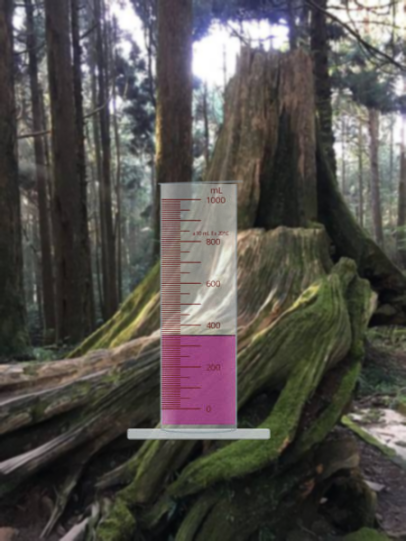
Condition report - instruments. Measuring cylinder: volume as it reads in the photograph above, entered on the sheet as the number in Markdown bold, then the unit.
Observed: **350** mL
